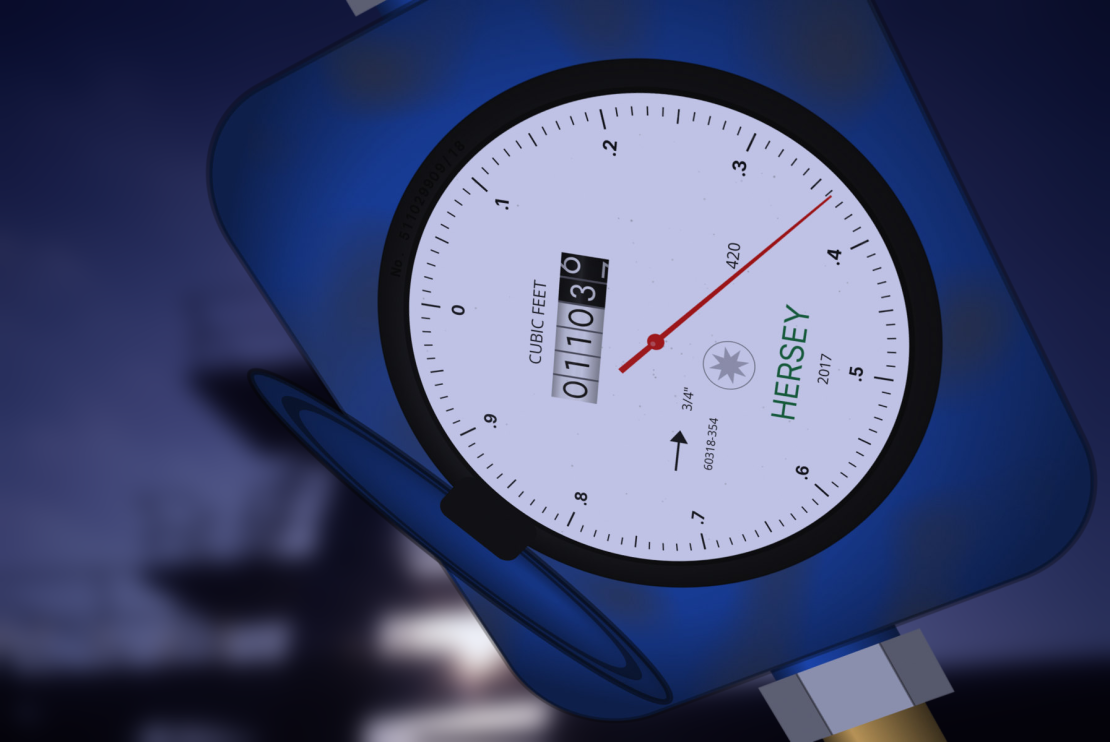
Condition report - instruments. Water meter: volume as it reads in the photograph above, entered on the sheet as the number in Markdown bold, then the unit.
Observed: **11036.36** ft³
